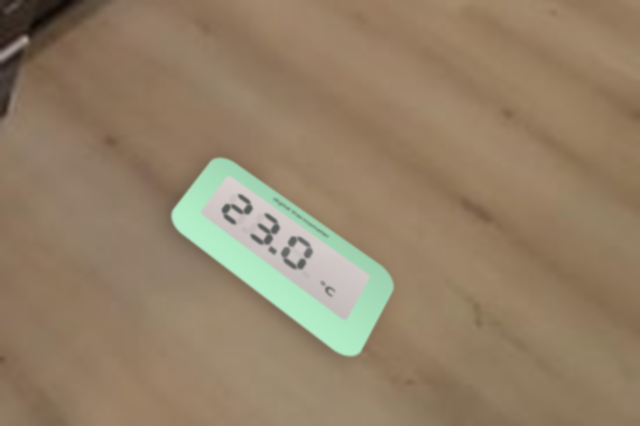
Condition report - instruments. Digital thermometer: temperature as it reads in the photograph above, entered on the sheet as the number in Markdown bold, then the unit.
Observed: **23.0** °C
